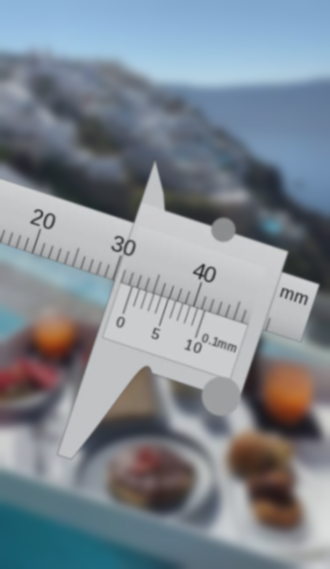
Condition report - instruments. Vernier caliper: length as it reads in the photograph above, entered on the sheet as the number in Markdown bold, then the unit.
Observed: **32.4** mm
